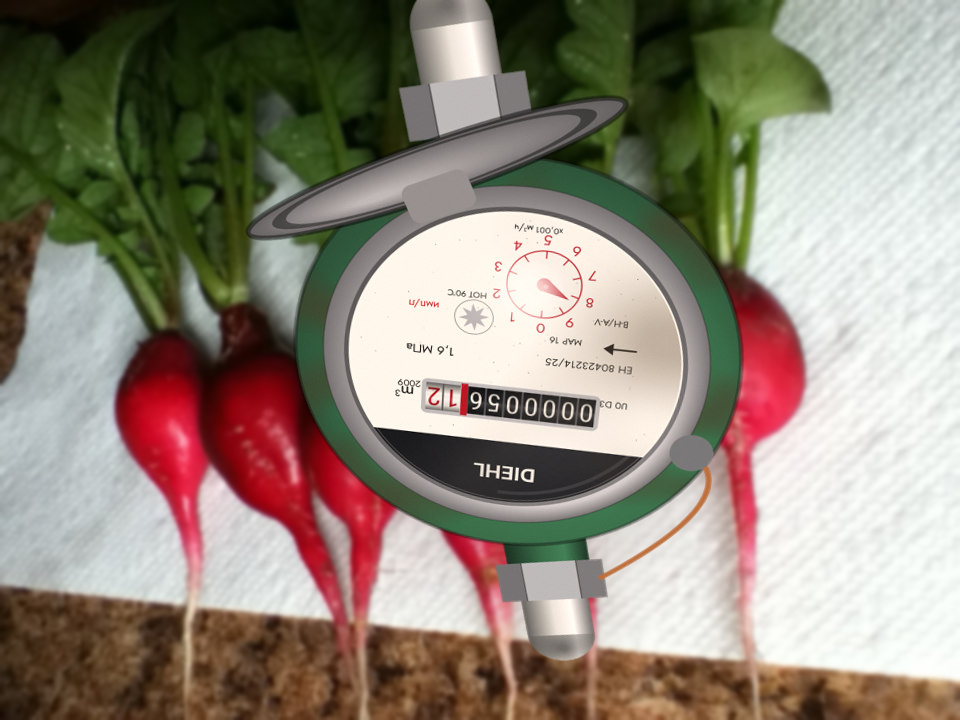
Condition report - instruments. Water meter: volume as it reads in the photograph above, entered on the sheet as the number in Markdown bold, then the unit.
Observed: **56.128** m³
